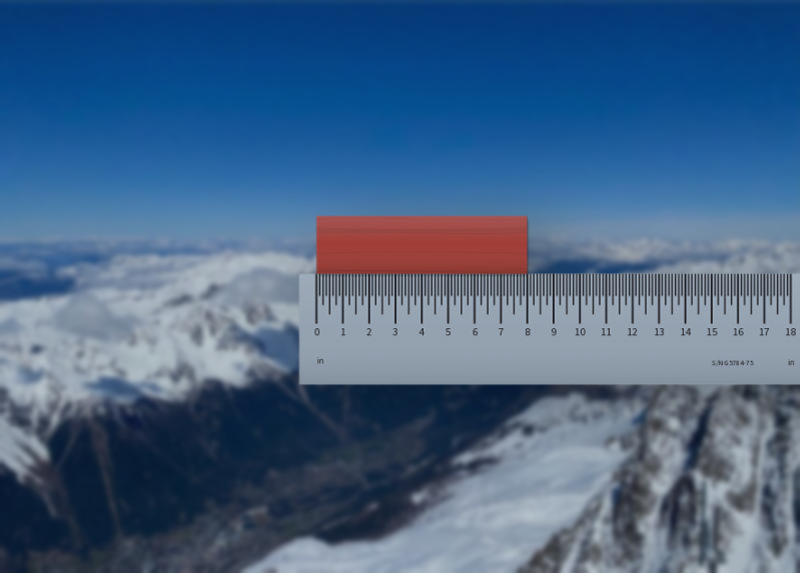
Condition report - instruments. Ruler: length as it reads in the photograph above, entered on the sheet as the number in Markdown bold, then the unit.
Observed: **8** in
